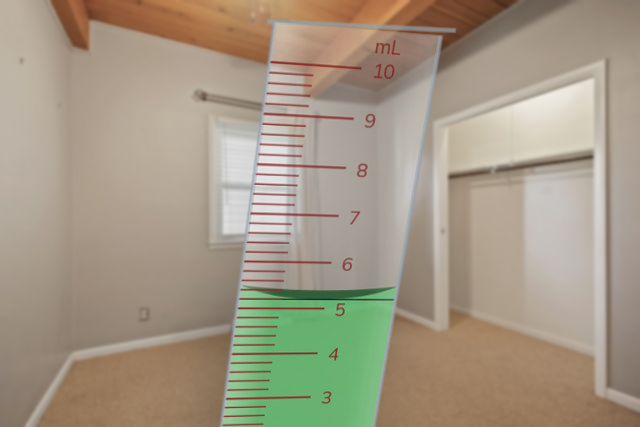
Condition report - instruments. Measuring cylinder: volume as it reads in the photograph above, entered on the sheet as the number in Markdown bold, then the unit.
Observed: **5.2** mL
